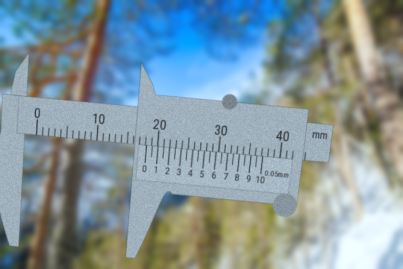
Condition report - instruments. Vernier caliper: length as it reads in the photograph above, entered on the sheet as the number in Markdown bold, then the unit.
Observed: **18.2** mm
